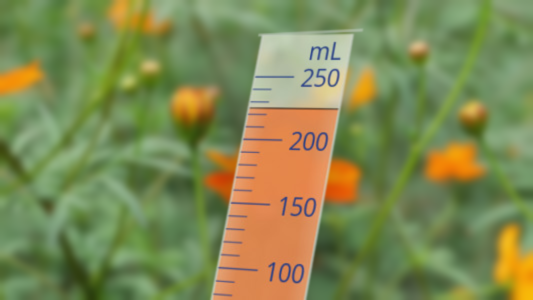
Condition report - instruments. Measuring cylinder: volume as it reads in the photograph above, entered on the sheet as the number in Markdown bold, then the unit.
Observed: **225** mL
